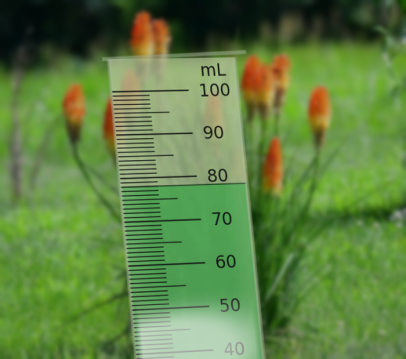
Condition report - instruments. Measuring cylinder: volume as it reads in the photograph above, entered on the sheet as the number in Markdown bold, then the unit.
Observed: **78** mL
